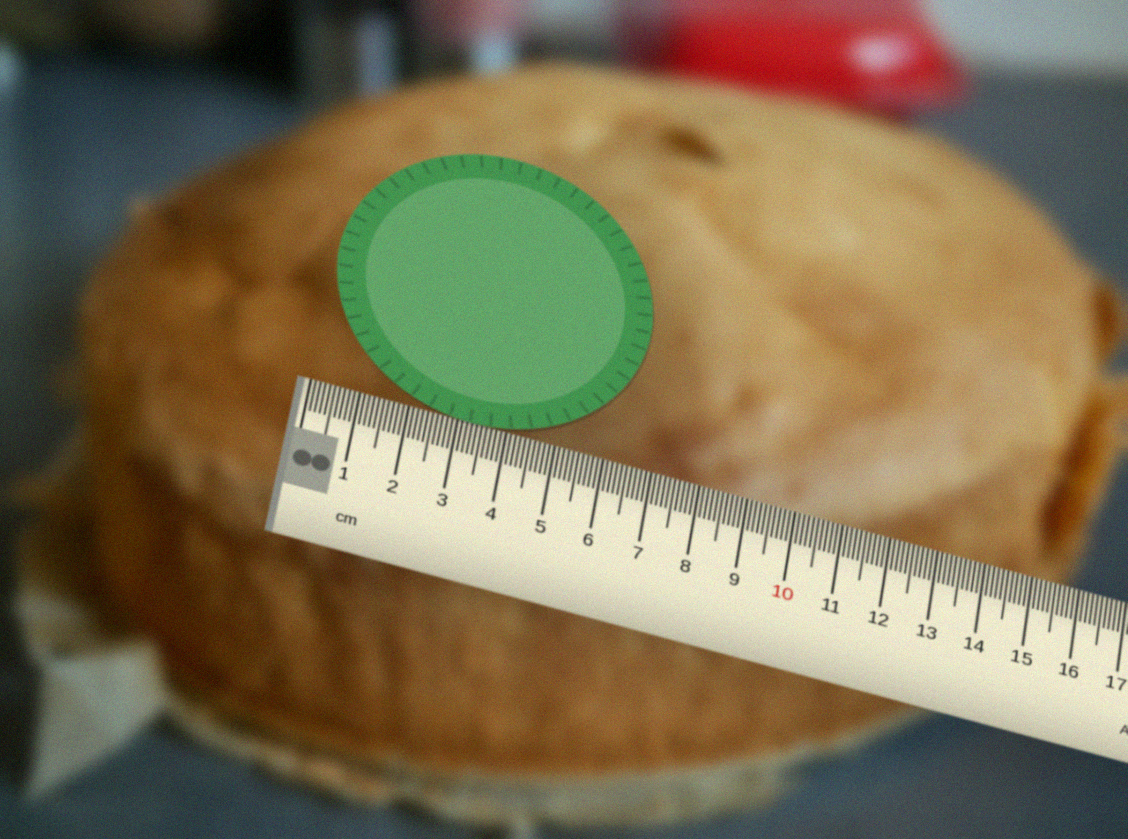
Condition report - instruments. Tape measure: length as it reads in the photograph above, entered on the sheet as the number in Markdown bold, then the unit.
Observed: **6.5** cm
